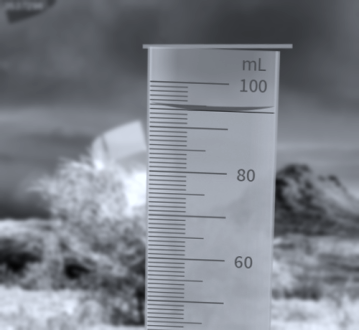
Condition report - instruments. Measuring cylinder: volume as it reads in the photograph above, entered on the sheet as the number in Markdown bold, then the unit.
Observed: **94** mL
